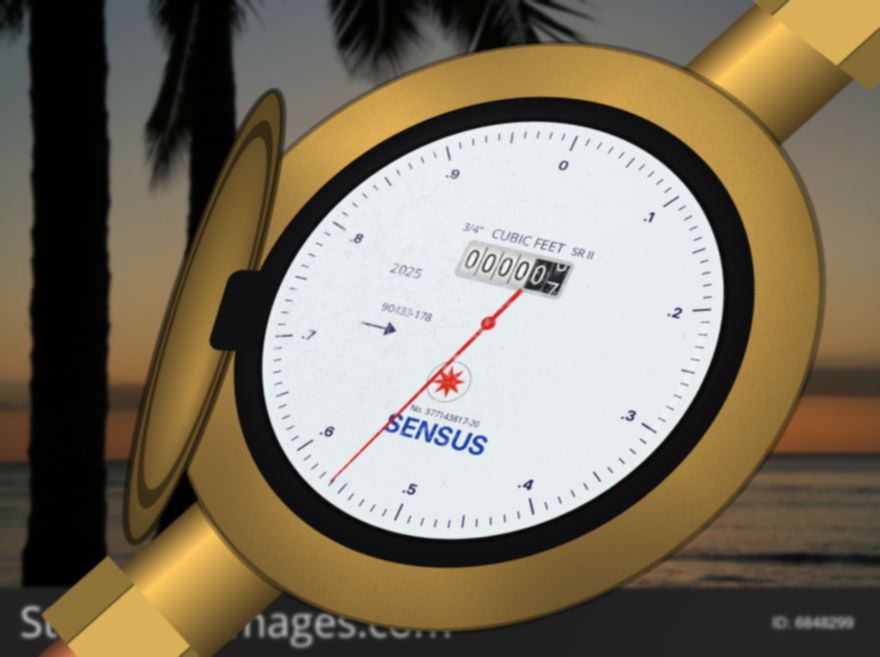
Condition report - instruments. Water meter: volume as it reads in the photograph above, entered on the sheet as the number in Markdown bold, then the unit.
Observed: **6.56** ft³
